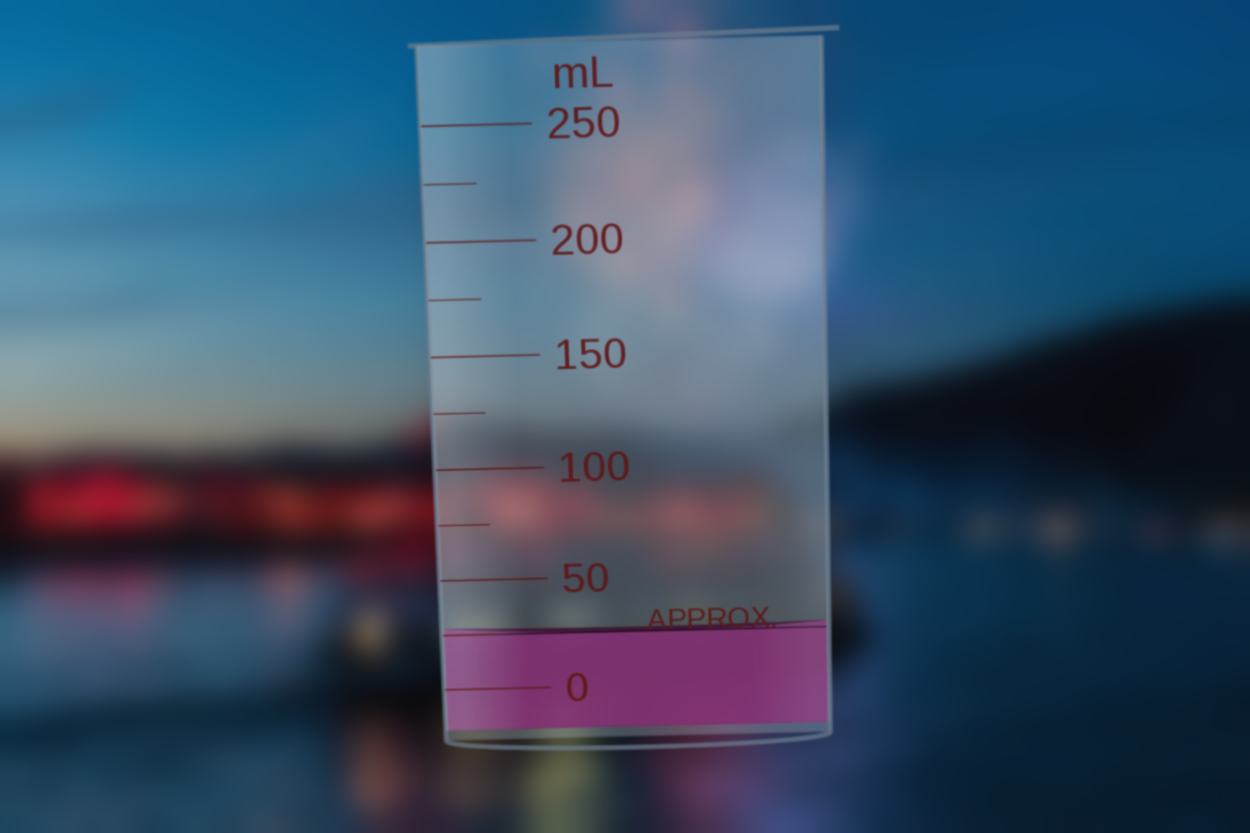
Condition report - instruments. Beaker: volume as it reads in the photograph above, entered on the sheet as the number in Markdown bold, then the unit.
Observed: **25** mL
